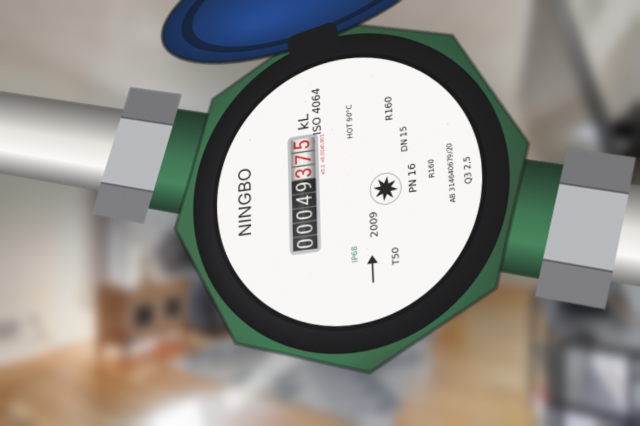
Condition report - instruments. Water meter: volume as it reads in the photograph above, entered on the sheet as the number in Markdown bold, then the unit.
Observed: **49.375** kL
